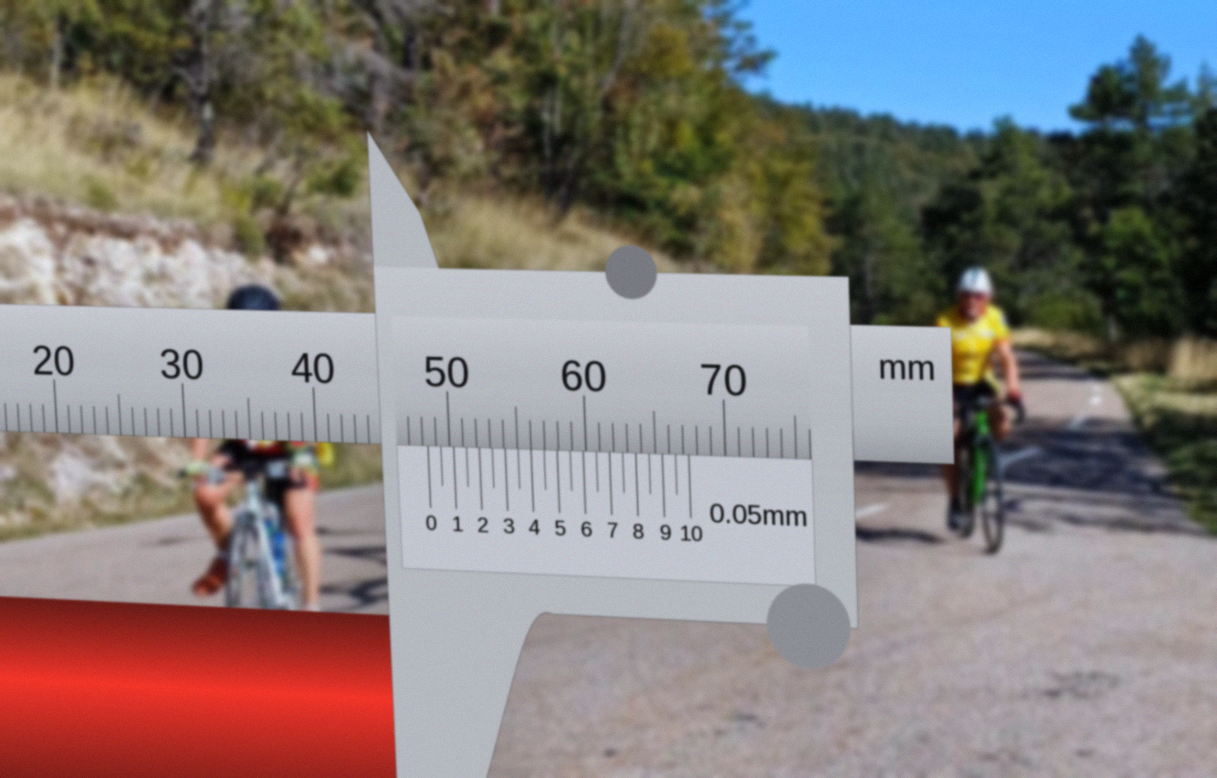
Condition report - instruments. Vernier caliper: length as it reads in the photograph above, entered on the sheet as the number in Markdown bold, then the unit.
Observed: **48.4** mm
